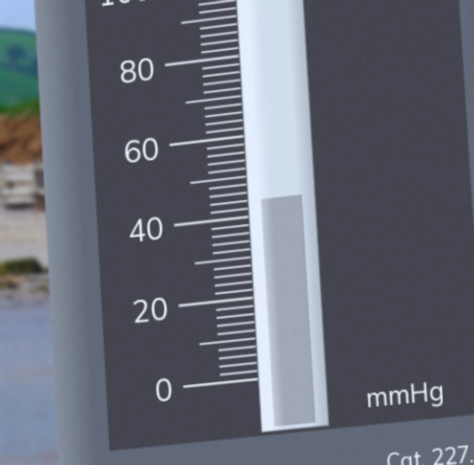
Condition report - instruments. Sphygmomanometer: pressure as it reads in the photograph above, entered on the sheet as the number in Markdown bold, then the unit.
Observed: **44** mmHg
